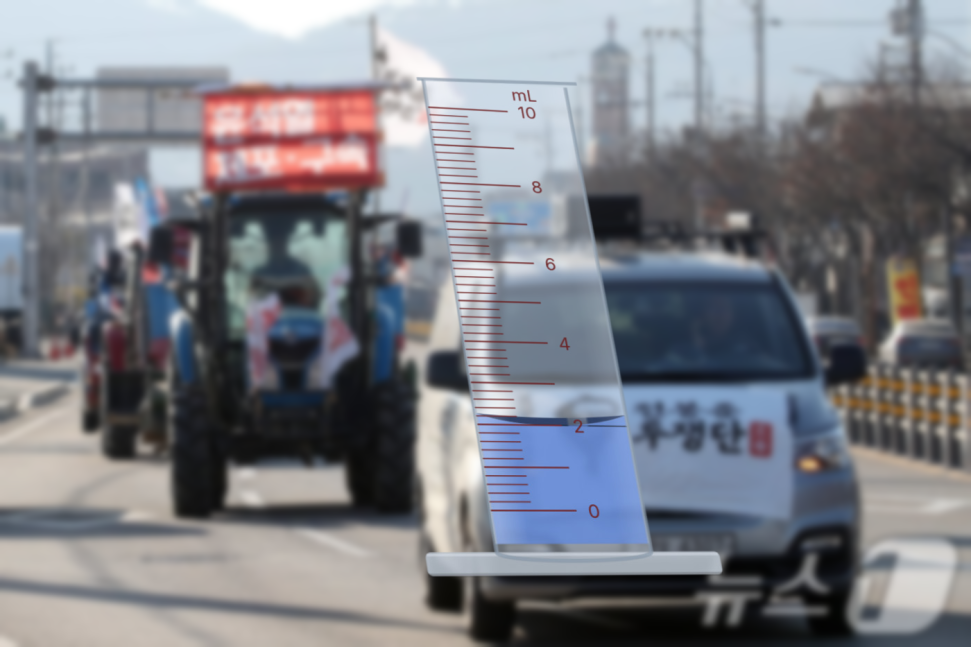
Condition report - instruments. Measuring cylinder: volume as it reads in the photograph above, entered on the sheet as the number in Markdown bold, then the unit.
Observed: **2** mL
